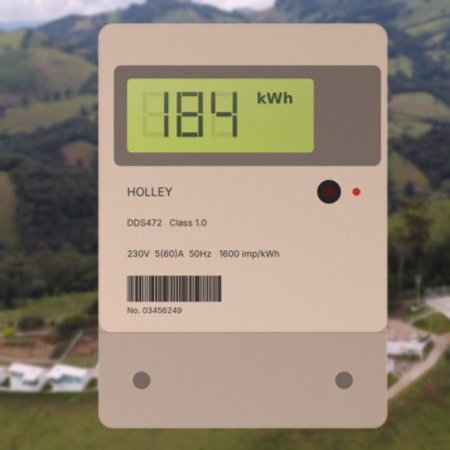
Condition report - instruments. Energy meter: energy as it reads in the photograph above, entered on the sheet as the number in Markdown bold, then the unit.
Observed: **184** kWh
